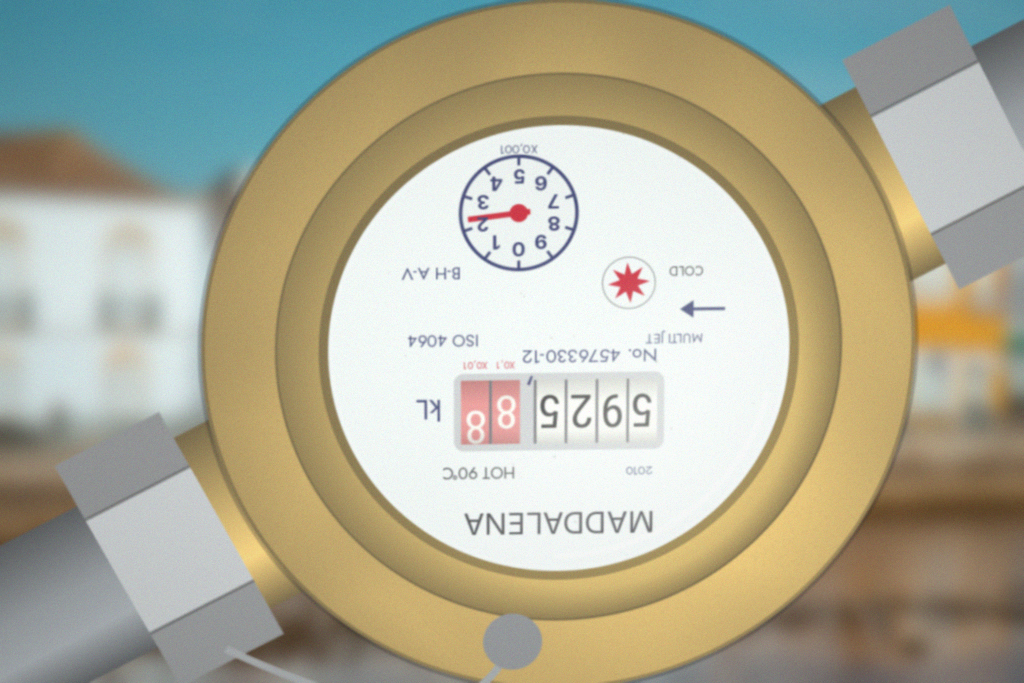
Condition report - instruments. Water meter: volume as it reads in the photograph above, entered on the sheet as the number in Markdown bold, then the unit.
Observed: **5925.882** kL
